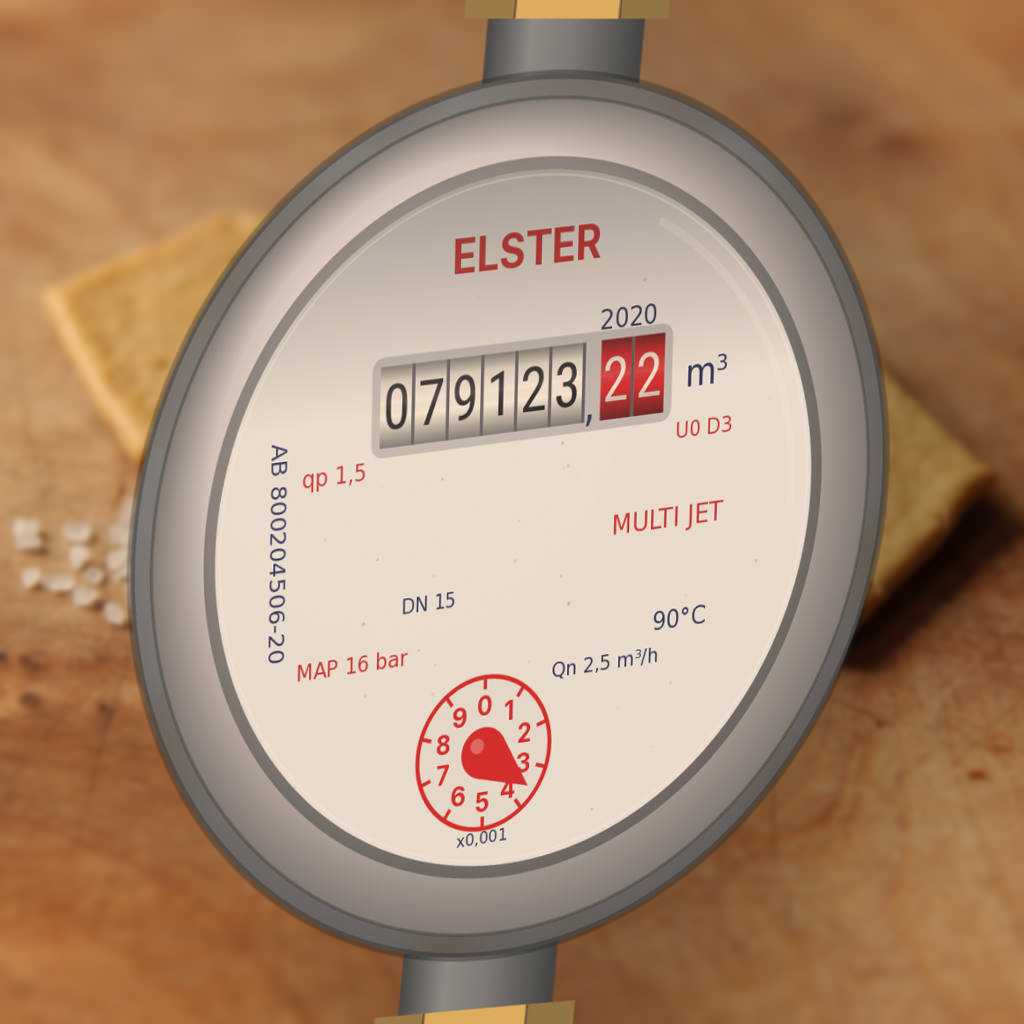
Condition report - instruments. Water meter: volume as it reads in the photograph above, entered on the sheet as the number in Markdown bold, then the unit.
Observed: **79123.223** m³
